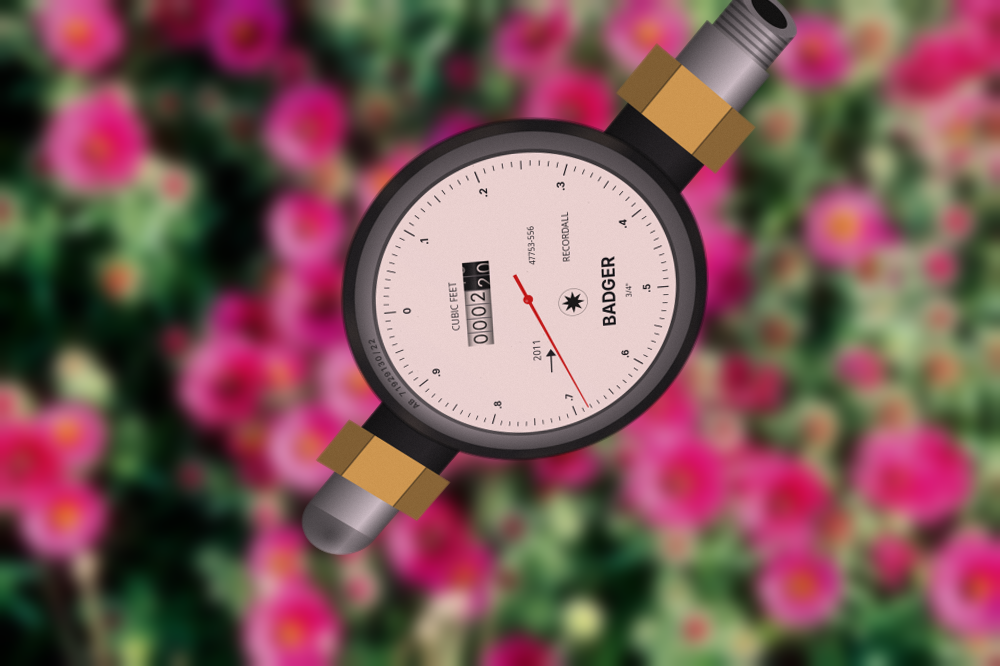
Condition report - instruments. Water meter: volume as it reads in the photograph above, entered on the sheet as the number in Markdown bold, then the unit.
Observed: **219.68** ft³
